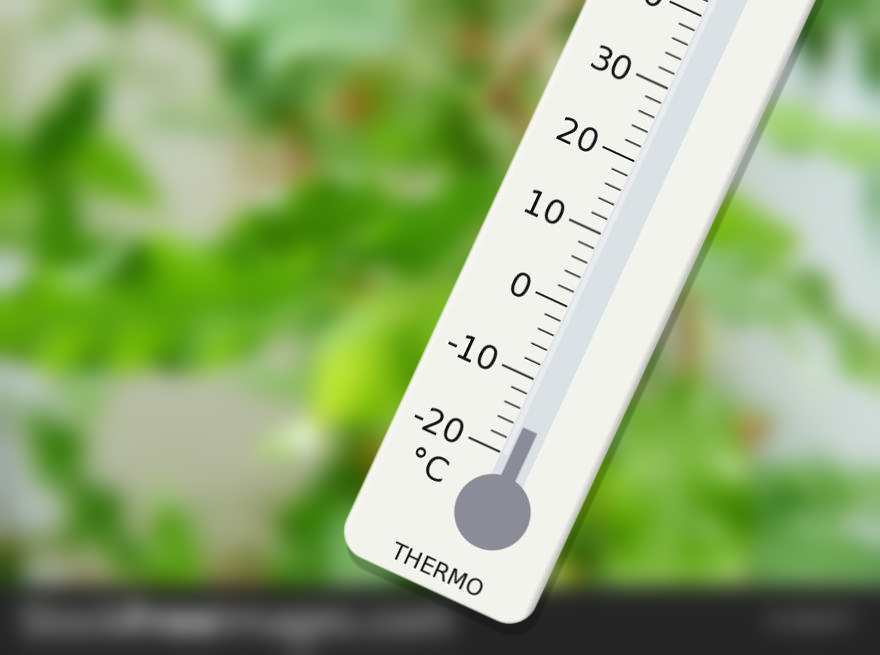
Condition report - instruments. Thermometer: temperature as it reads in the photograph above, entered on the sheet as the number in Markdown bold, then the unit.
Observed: **-16** °C
